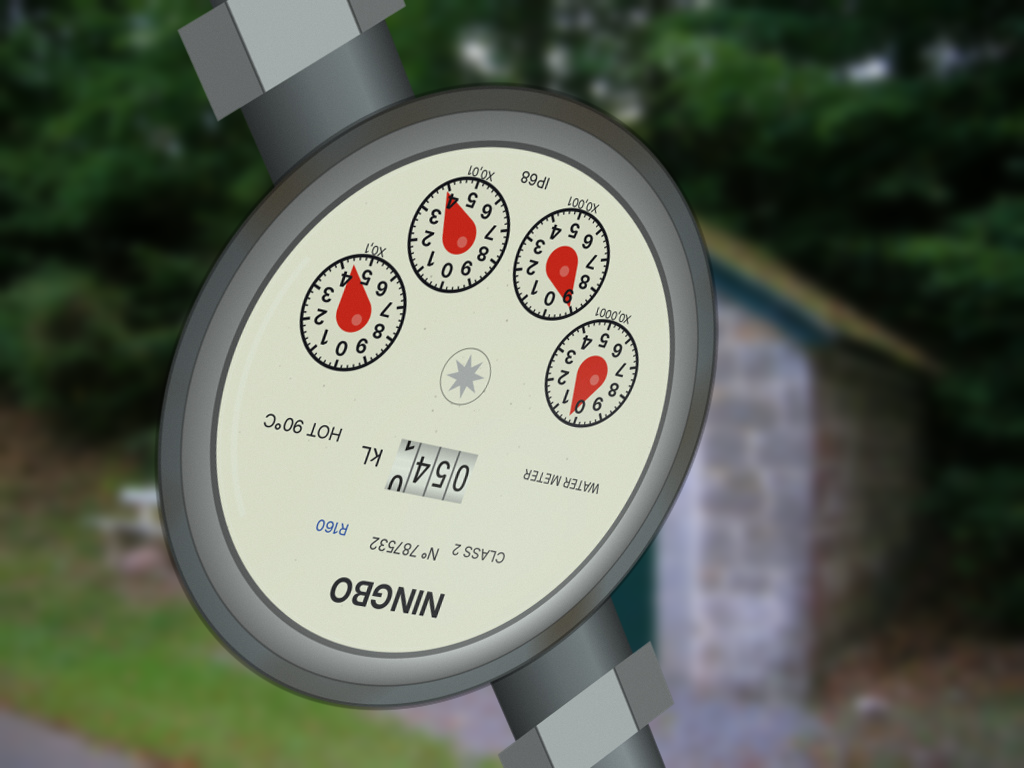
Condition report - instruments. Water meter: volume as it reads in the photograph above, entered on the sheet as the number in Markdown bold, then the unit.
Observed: **540.4390** kL
